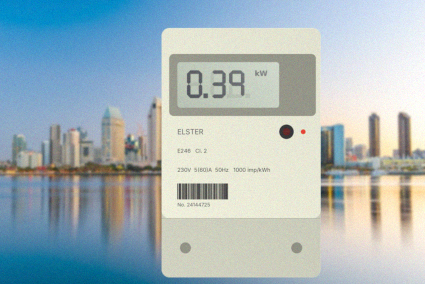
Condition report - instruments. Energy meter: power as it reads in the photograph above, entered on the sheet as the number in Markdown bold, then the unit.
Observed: **0.39** kW
